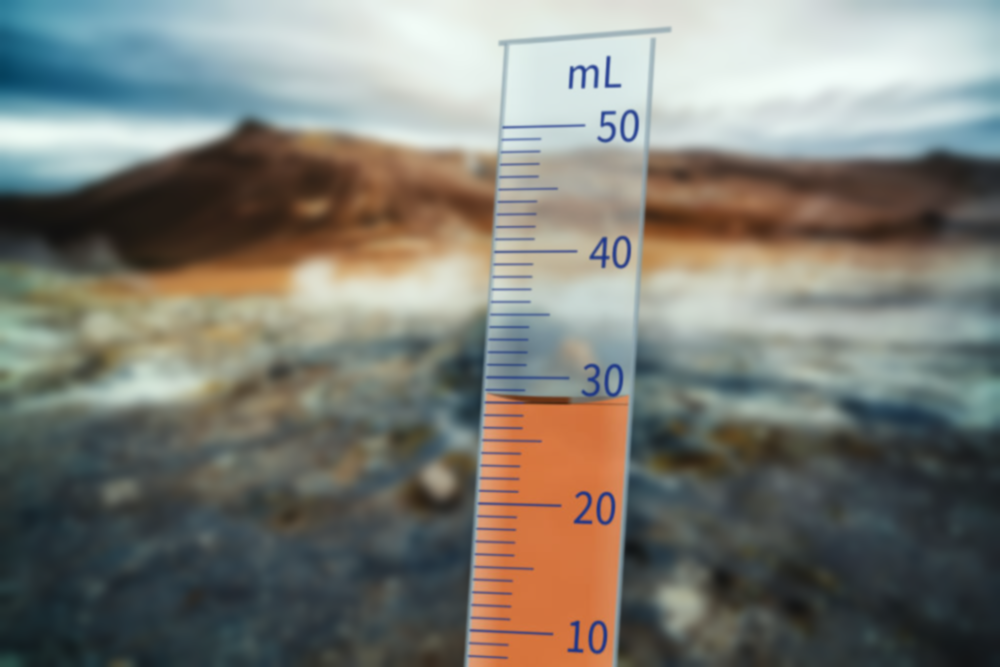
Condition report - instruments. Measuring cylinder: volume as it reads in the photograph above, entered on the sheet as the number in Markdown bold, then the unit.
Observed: **28** mL
